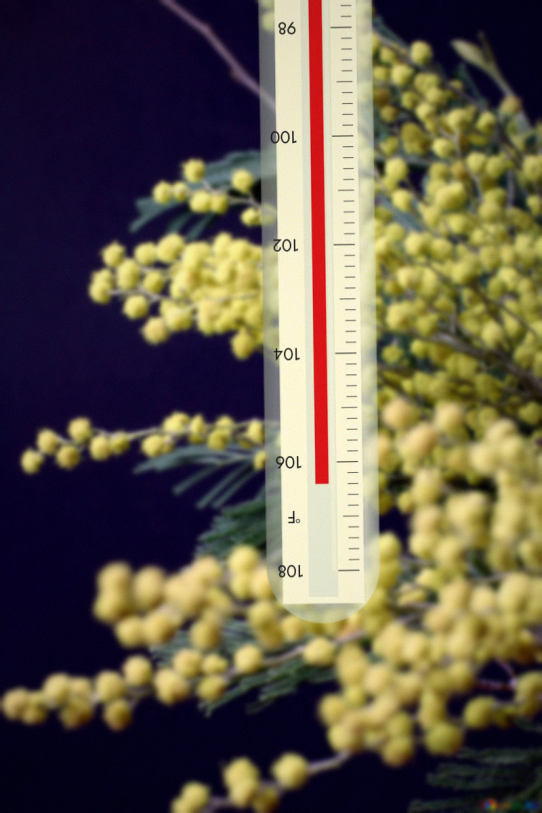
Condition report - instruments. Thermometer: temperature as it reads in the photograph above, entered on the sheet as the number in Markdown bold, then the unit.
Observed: **106.4** °F
